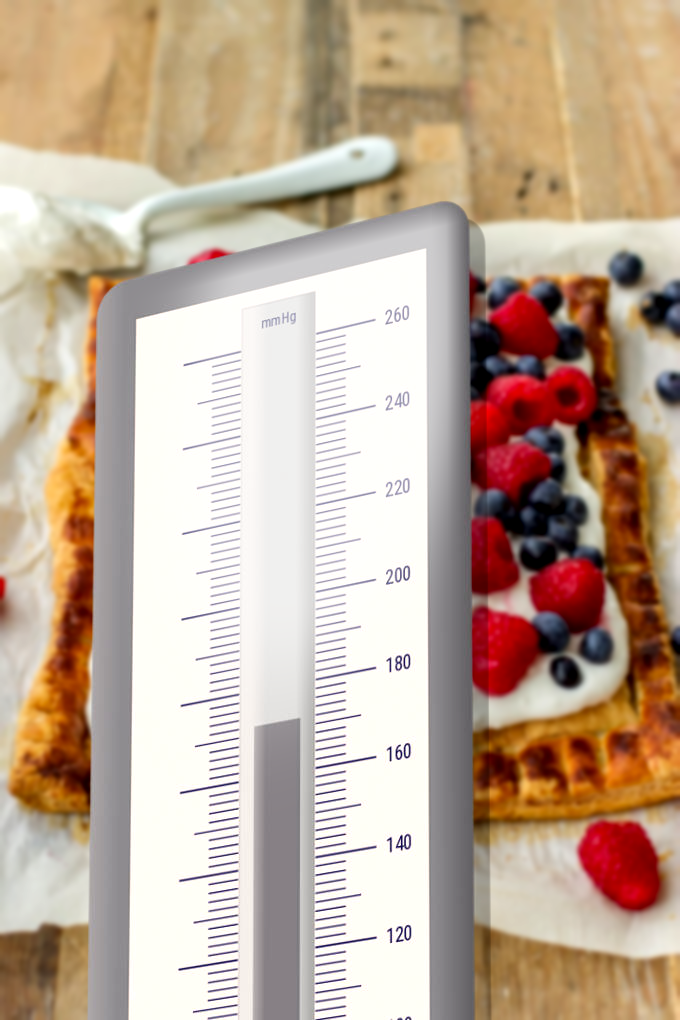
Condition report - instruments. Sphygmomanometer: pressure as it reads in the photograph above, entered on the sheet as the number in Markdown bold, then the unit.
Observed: **172** mmHg
